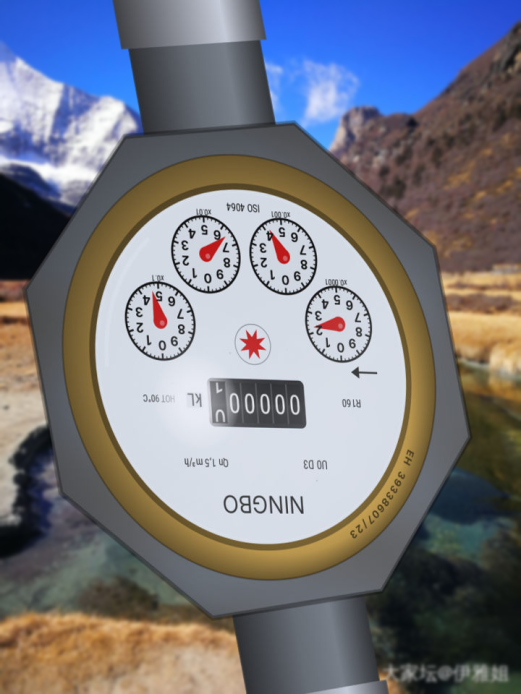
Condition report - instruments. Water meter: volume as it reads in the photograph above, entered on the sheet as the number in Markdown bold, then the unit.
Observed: **0.4642** kL
